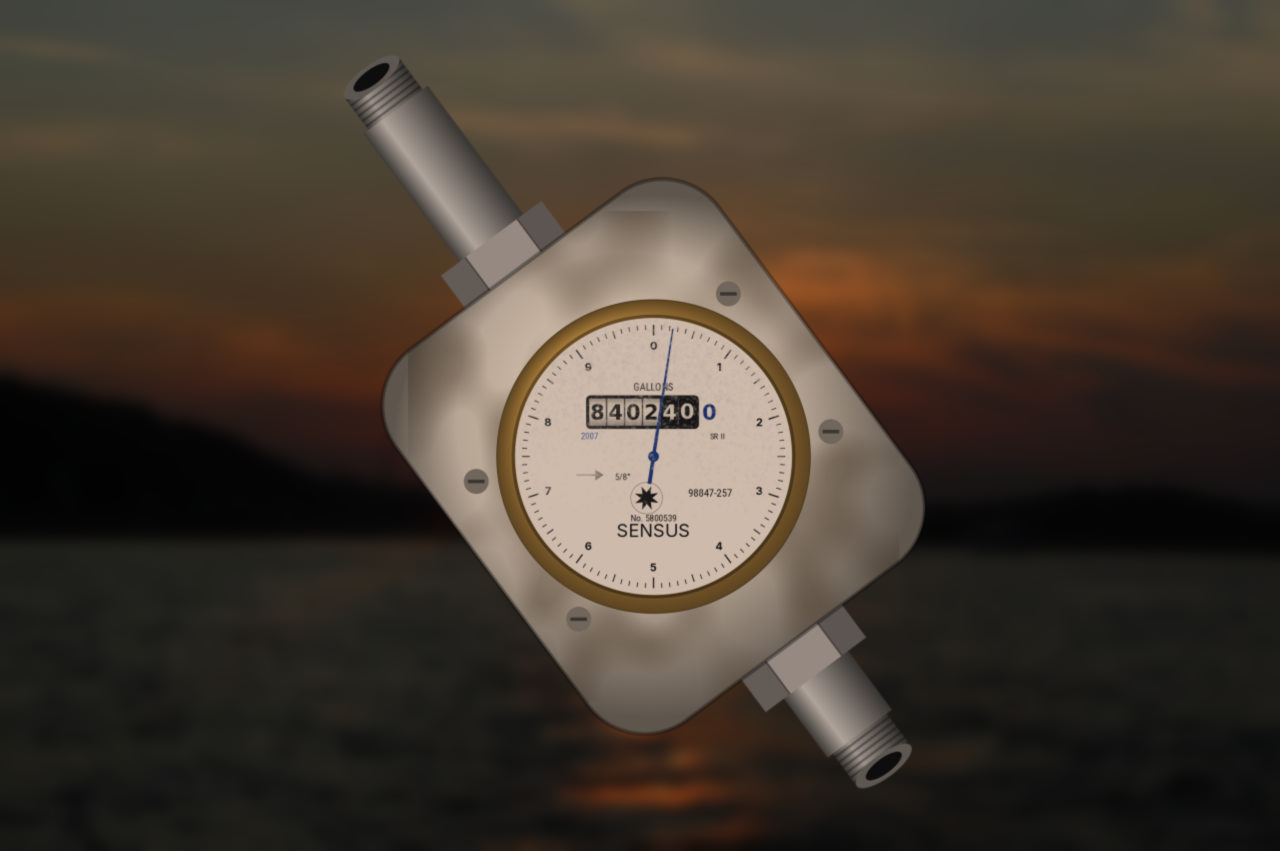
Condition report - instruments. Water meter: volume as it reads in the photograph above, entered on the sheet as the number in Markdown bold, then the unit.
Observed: **8402400.2** gal
